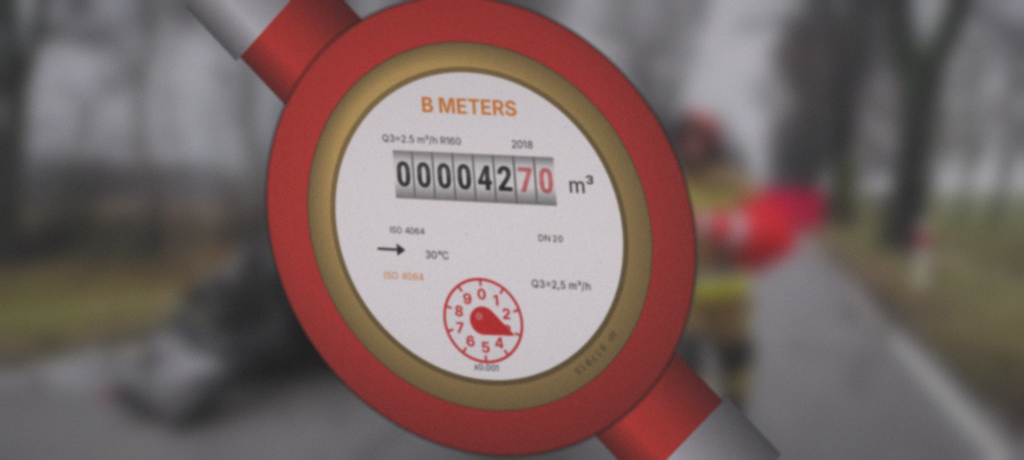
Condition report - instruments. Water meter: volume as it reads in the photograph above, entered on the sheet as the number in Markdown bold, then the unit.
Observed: **42.703** m³
